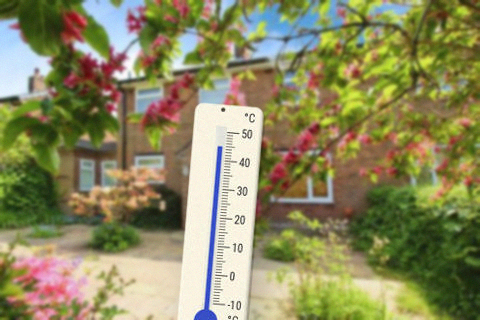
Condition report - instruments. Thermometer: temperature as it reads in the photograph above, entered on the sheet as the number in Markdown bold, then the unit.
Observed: **45** °C
